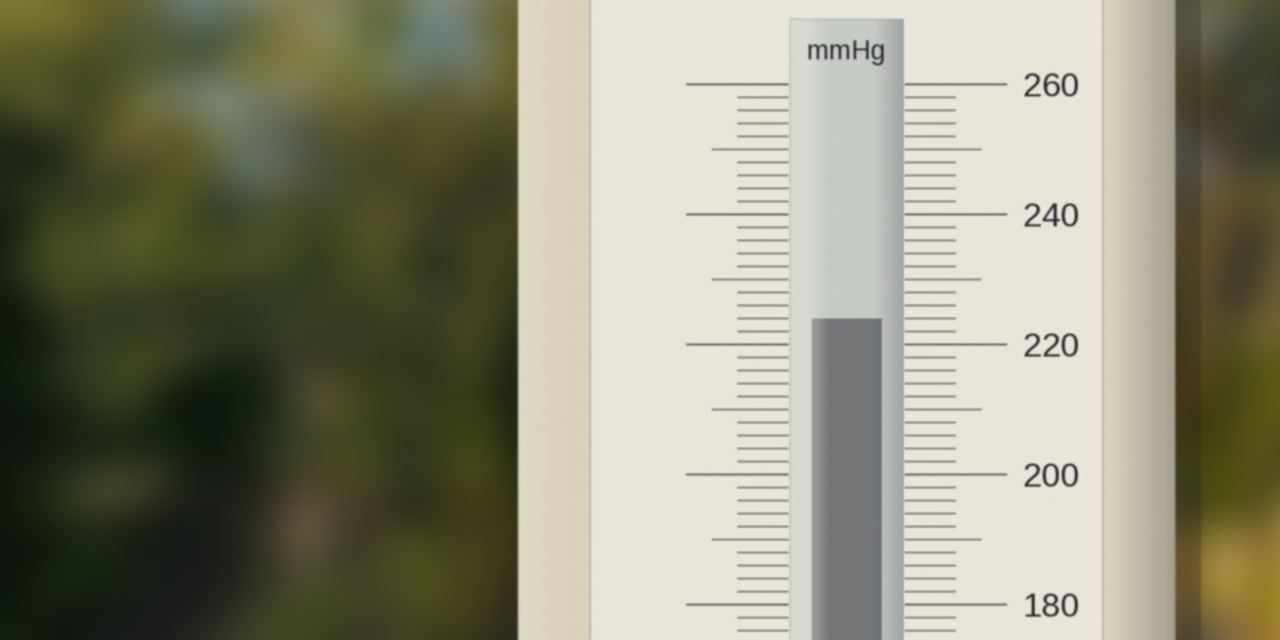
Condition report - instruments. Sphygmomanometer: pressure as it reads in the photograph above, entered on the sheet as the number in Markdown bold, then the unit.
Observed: **224** mmHg
